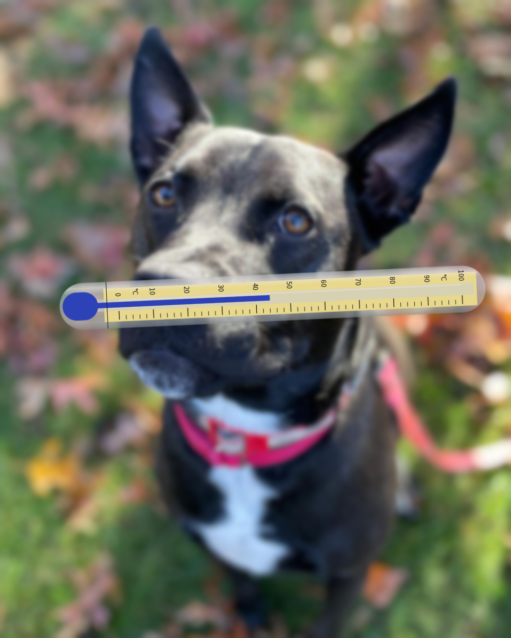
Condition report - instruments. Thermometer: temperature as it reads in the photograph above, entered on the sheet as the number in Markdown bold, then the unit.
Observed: **44** °C
